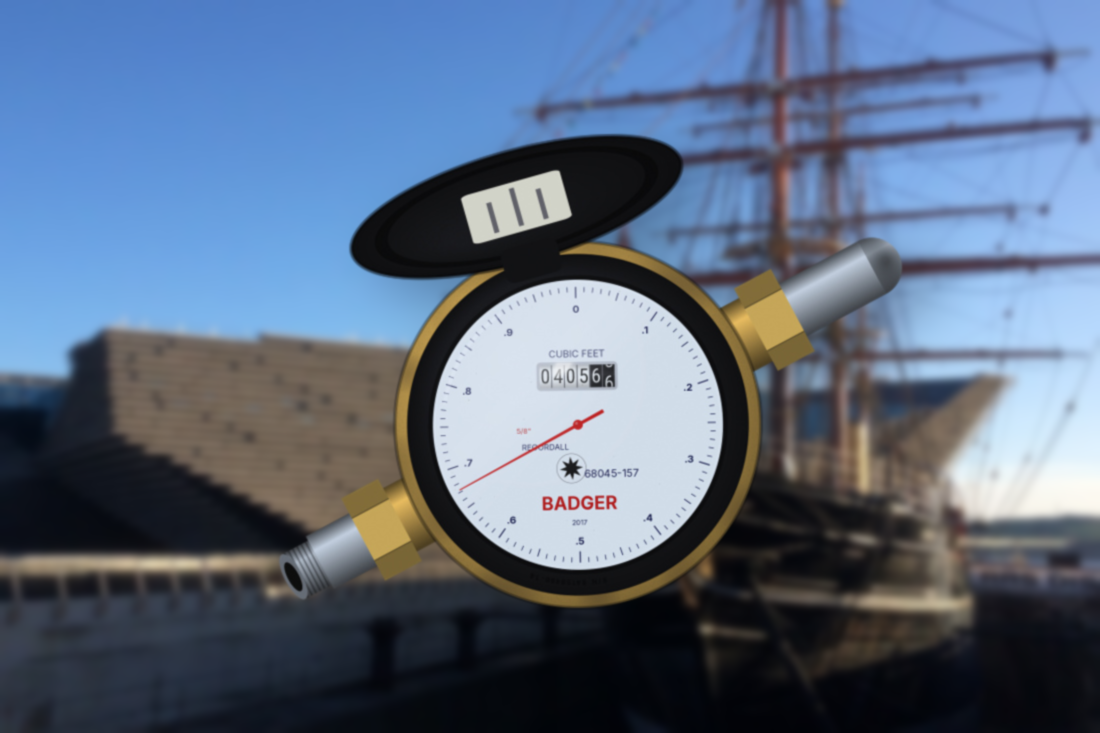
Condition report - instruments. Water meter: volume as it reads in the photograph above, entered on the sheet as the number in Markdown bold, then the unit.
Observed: **40565.67** ft³
